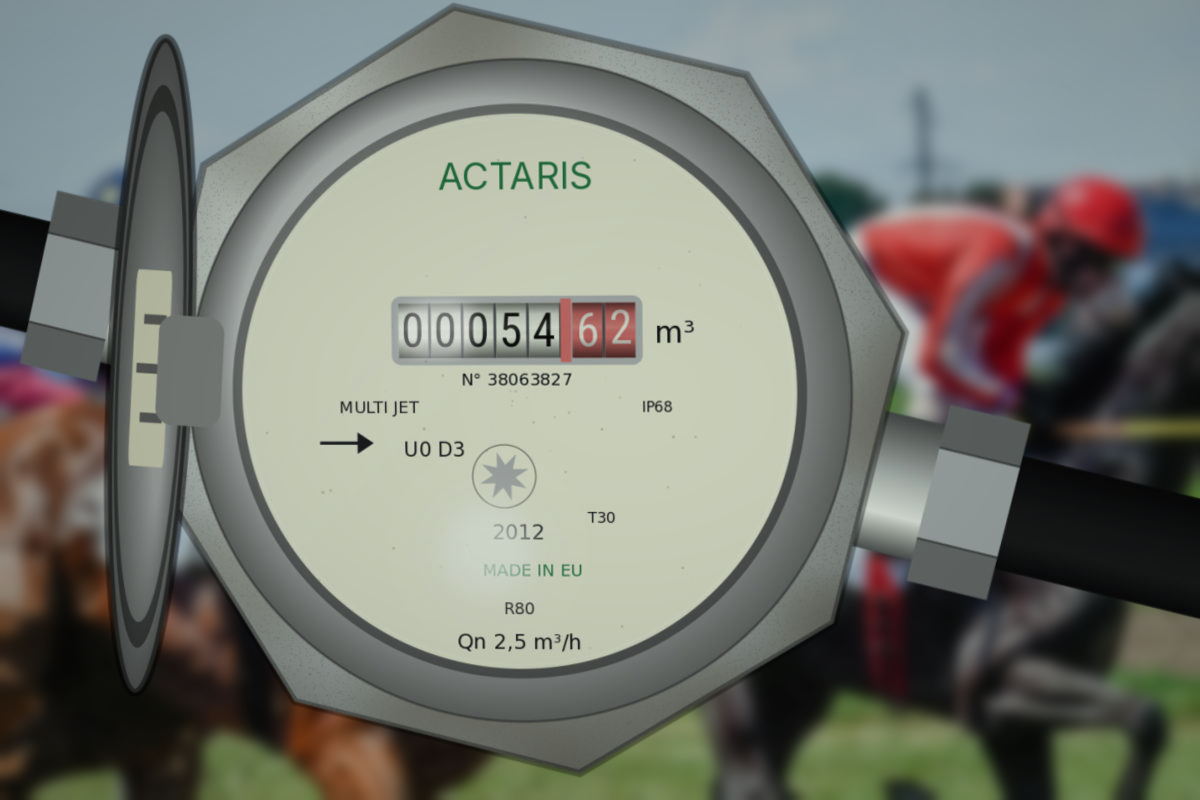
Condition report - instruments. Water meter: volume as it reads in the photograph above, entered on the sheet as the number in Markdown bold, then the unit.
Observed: **54.62** m³
